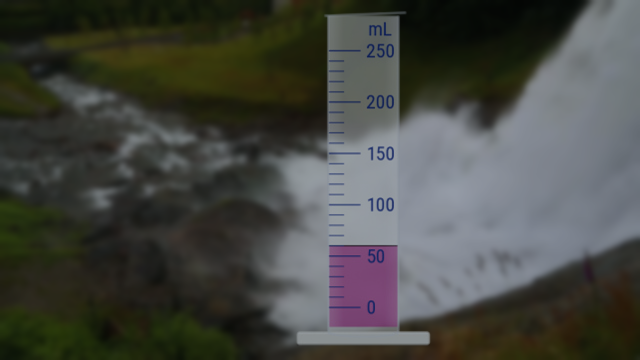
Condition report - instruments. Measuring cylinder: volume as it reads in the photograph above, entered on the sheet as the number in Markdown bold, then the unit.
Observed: **60** mL
